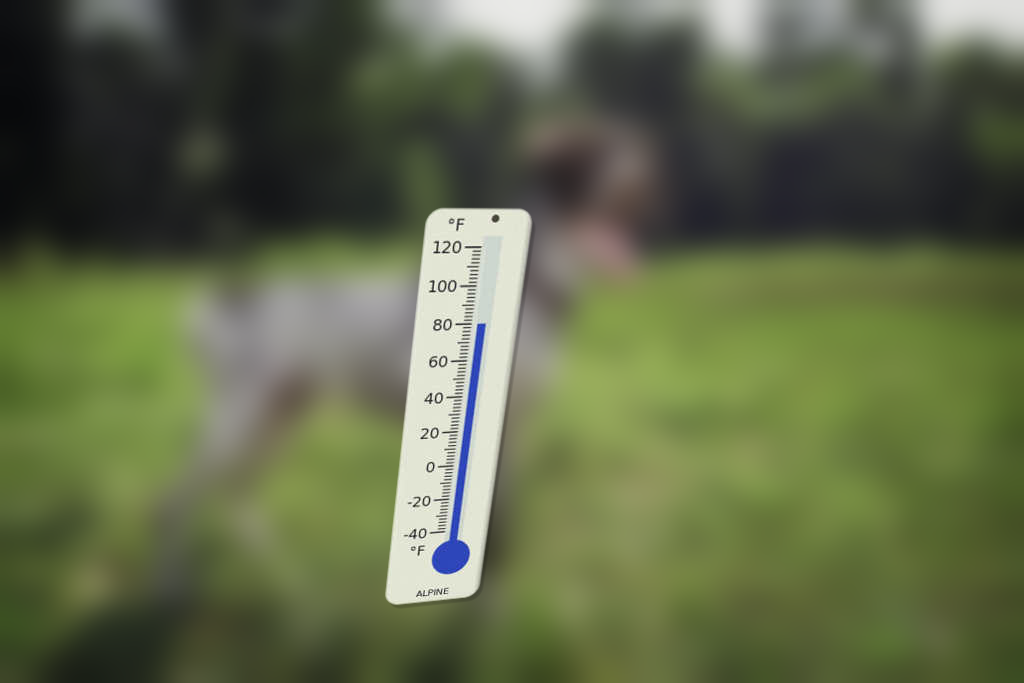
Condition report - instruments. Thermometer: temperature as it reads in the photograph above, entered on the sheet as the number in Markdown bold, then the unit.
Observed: **80** °F
